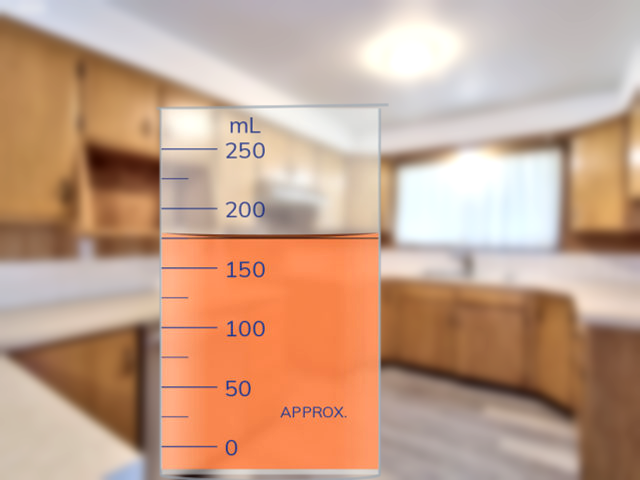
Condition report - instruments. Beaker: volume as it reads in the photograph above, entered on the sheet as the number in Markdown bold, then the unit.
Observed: **175** mL
